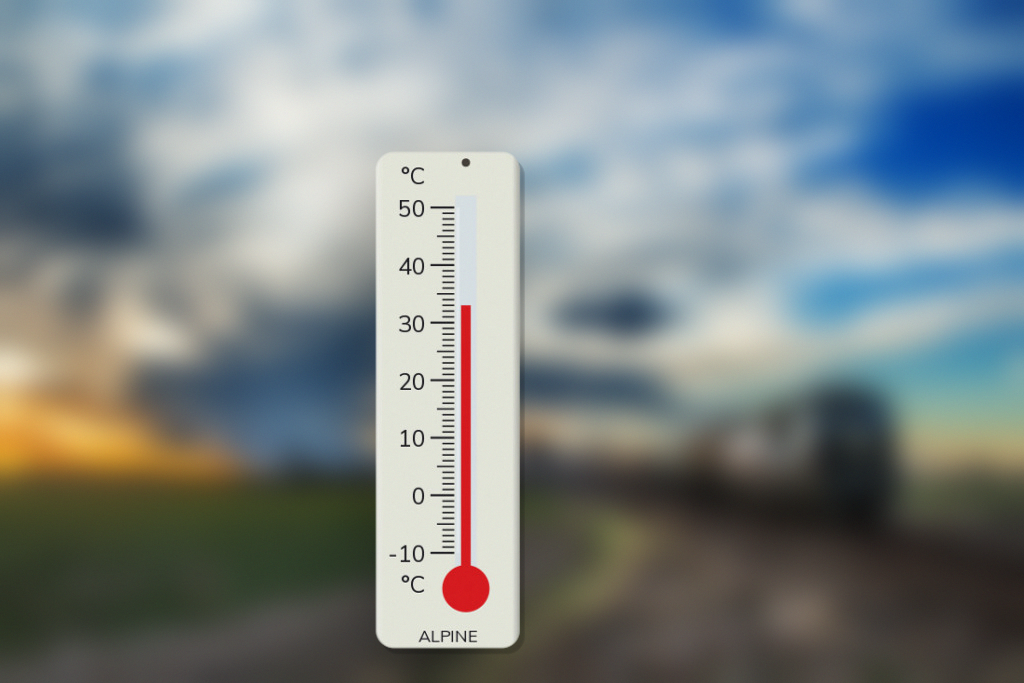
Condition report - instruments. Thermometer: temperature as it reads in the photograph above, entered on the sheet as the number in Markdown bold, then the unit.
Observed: **33** °C
